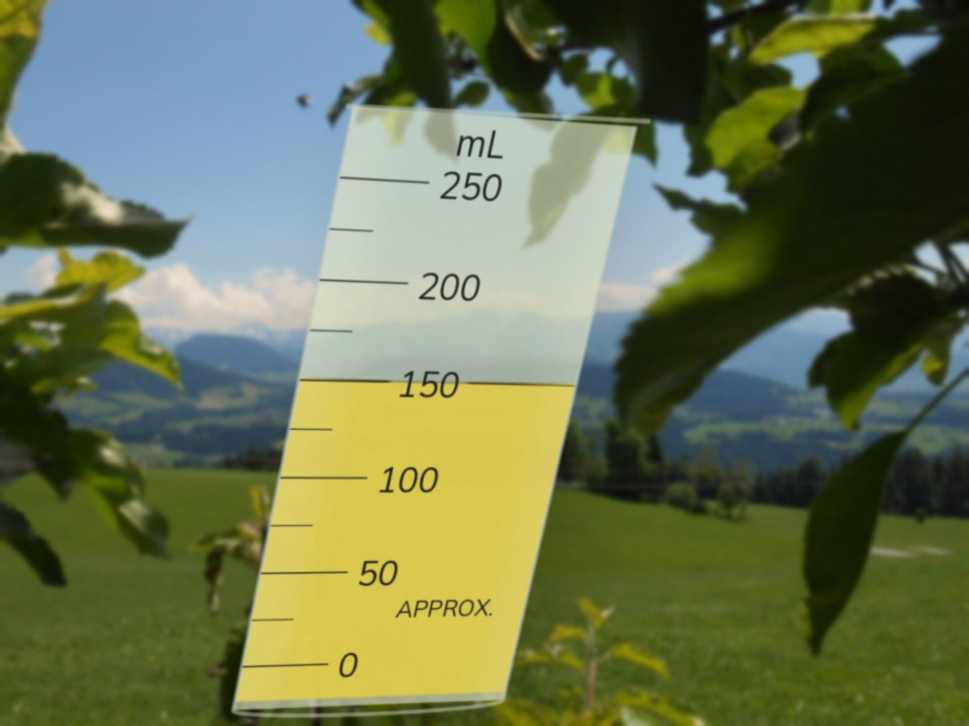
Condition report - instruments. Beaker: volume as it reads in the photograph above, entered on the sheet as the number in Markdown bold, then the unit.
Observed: **150** mL
